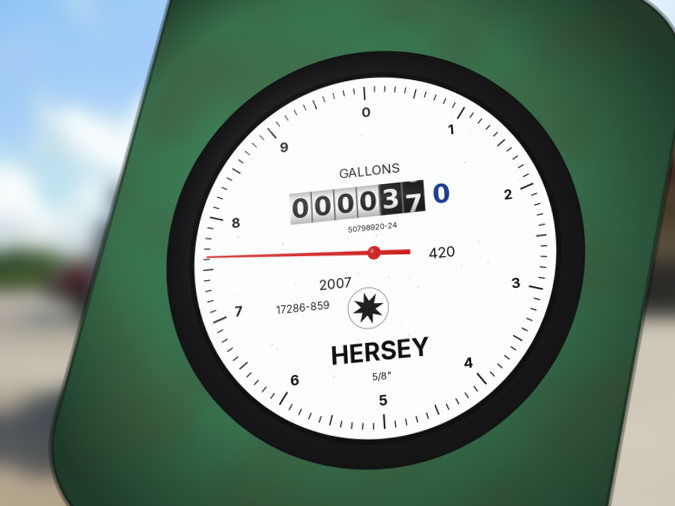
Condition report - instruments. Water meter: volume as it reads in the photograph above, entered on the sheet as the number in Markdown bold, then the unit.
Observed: **367.6** gal
